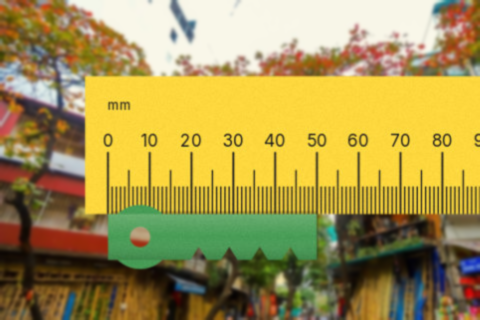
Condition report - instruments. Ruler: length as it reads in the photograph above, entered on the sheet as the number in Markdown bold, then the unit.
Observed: **50** mm
